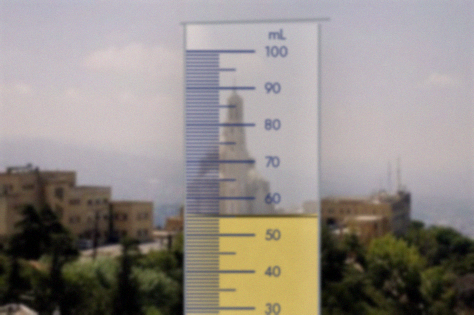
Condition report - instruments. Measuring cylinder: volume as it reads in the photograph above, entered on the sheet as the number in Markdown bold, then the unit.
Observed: **55** mL
